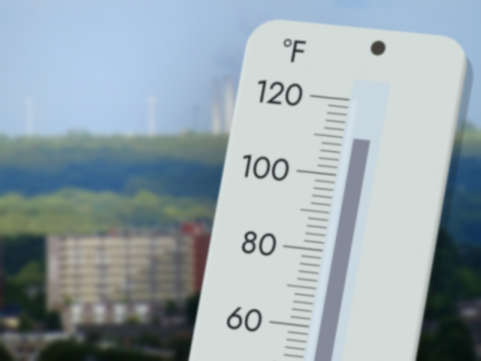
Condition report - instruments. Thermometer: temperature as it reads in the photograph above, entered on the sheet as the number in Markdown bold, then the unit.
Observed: **110** °F
